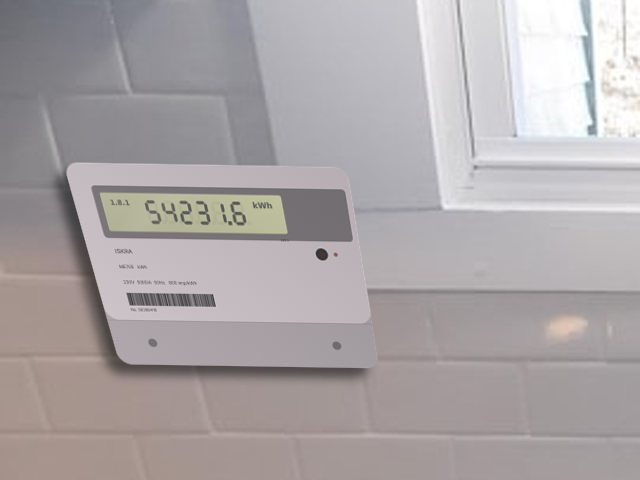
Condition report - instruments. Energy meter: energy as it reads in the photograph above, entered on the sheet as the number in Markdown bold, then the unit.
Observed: **54231.6** kWh
